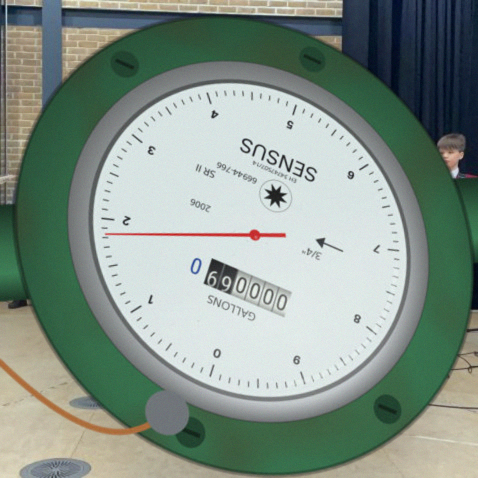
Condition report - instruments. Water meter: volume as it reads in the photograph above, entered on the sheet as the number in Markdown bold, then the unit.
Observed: **691.8** gal
